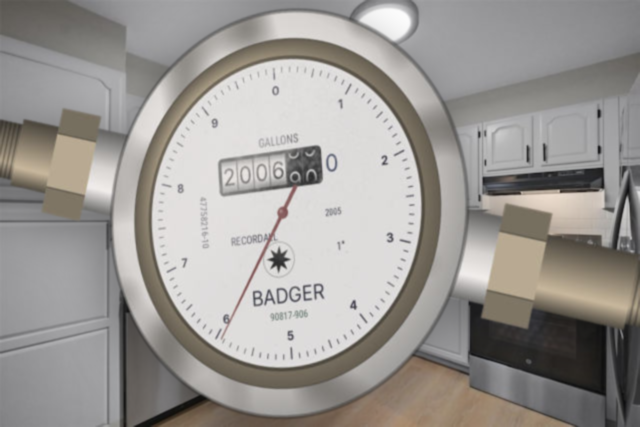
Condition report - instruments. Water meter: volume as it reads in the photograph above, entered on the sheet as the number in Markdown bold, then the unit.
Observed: **2006895.9** gal
